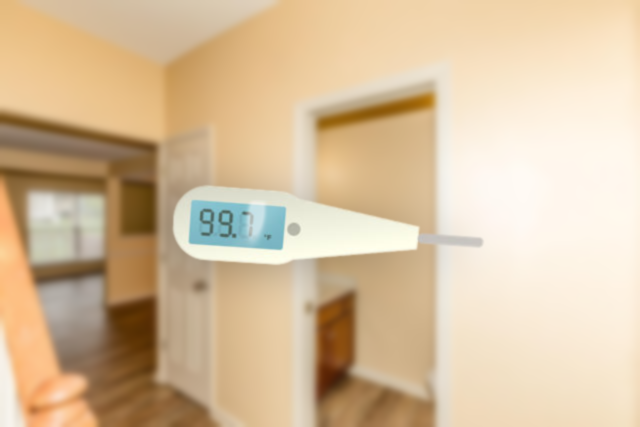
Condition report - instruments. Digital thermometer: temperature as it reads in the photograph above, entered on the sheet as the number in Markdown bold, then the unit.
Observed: **99.7** °F
